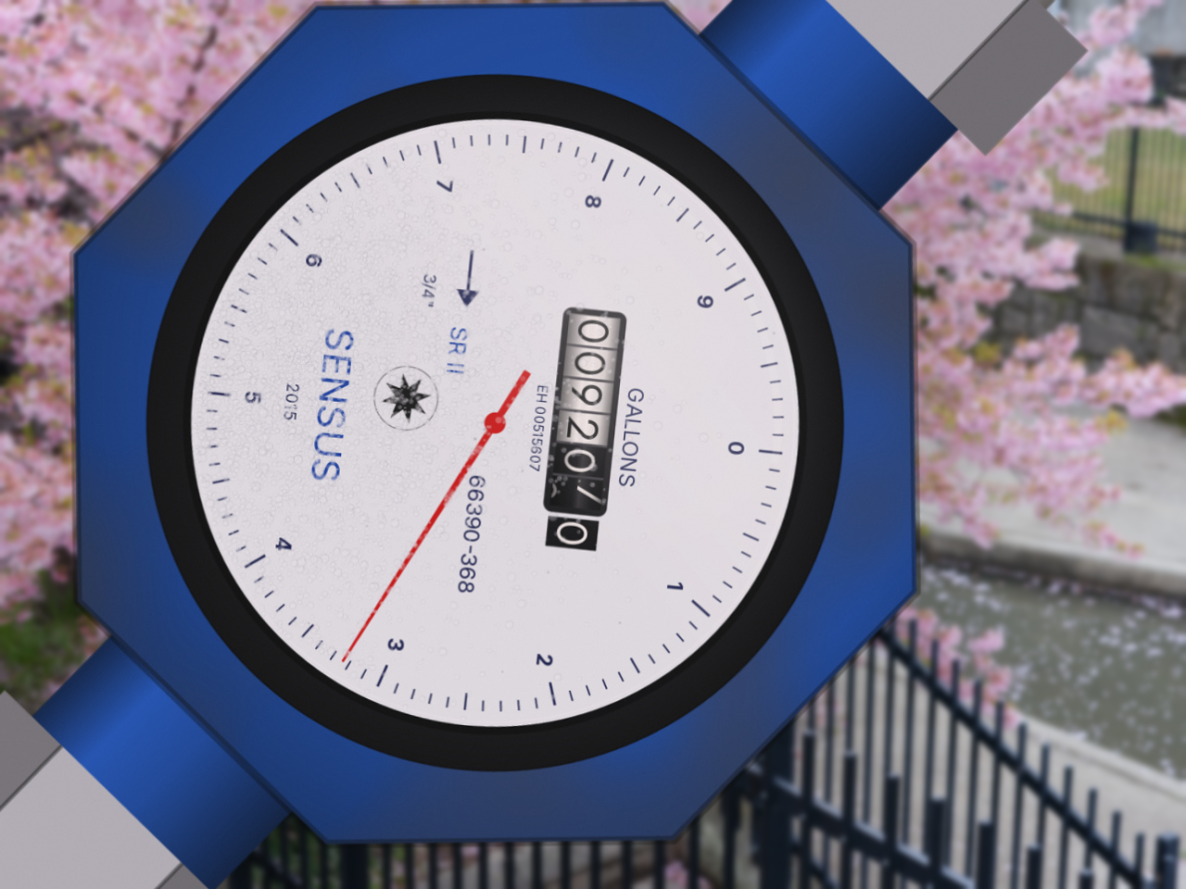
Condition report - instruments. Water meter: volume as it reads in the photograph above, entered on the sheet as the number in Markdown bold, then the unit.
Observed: **92073.2** gal
